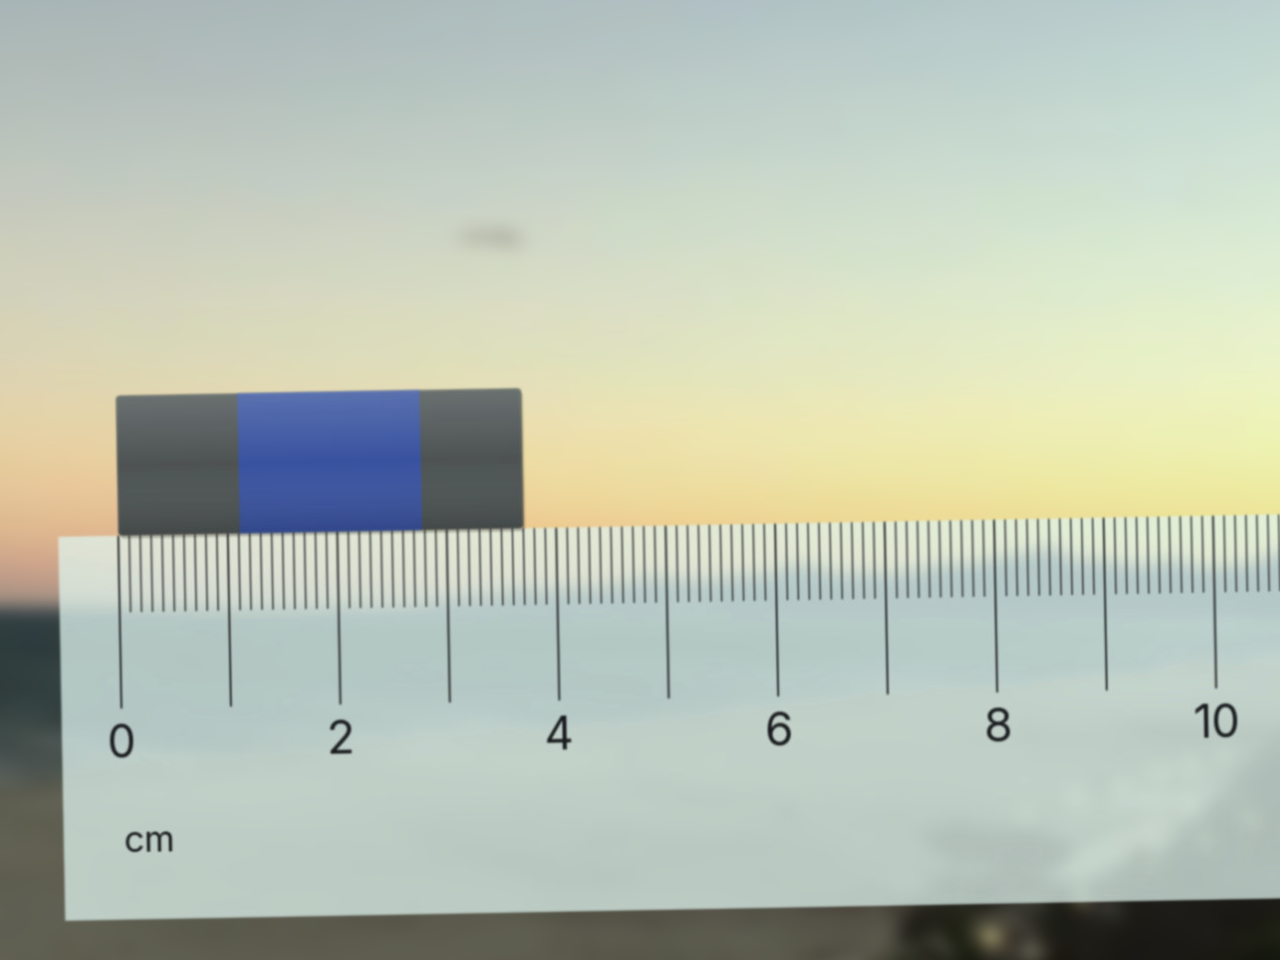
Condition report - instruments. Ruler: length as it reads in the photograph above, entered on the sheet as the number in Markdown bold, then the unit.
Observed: **3.7** cm
